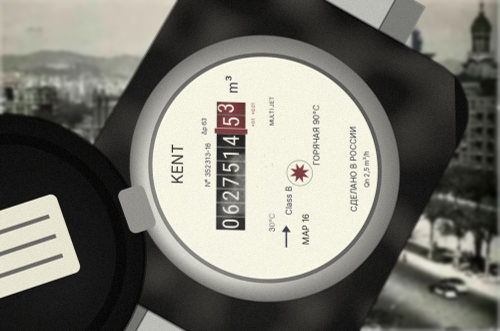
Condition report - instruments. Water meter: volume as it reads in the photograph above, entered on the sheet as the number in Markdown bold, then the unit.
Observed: **627514.53** m³
